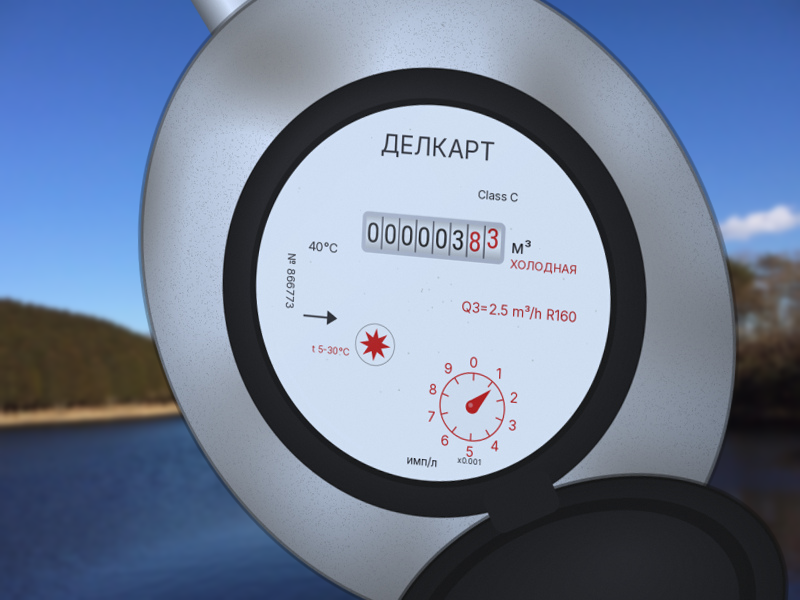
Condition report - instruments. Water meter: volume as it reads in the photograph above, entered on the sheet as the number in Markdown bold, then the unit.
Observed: **3.831** m³
